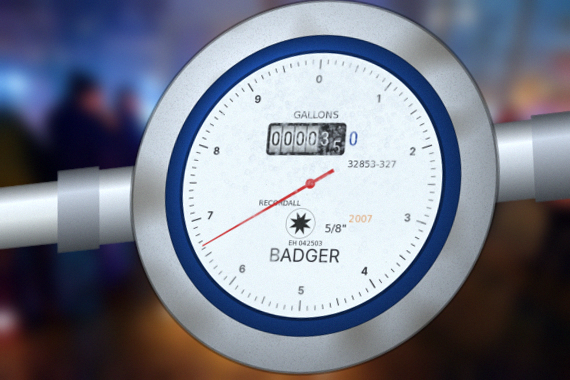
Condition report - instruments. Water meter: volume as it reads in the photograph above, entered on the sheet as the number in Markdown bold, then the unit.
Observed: **346.6** gal
